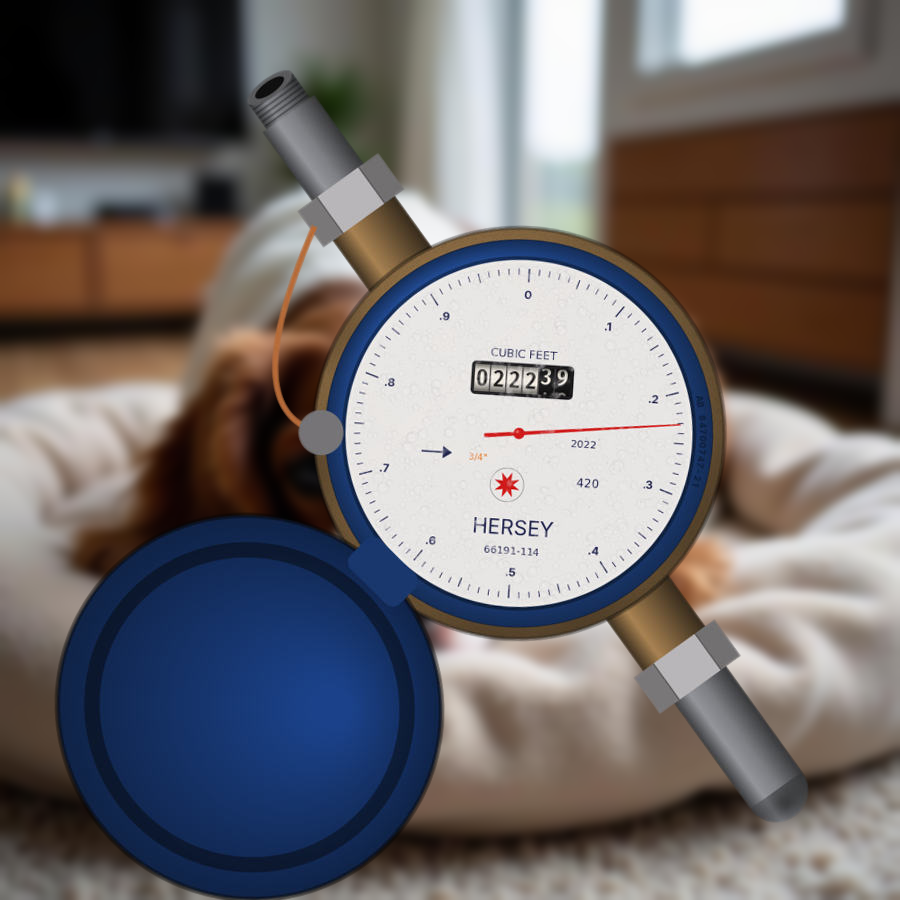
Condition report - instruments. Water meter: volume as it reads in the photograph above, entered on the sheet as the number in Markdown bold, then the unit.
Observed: **22239.23** ft³
